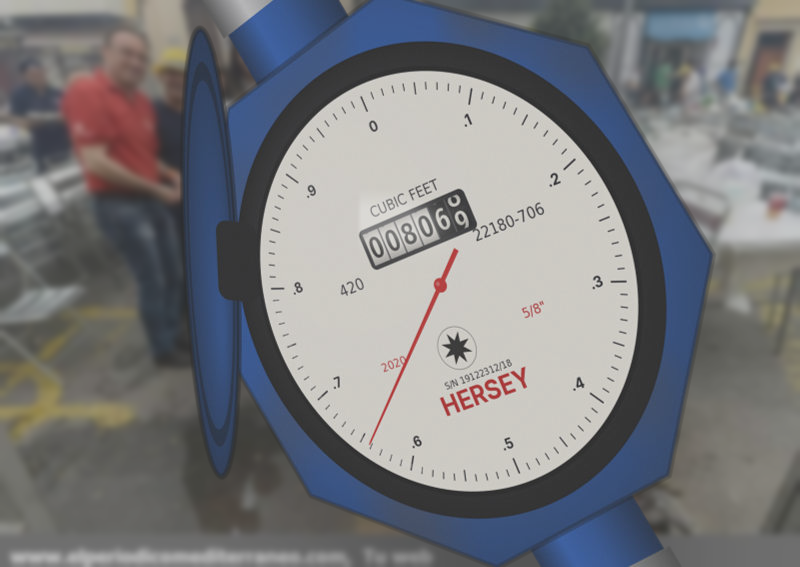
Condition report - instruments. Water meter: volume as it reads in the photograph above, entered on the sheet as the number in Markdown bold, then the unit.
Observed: **8068.64** ft³
